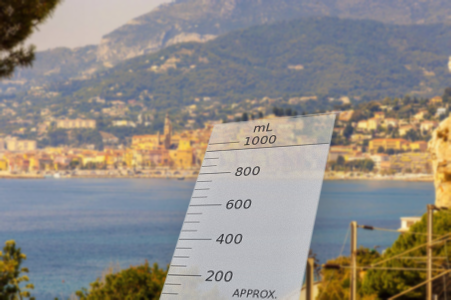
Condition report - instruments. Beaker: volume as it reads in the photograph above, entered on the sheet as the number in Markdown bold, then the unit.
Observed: **950** mL
